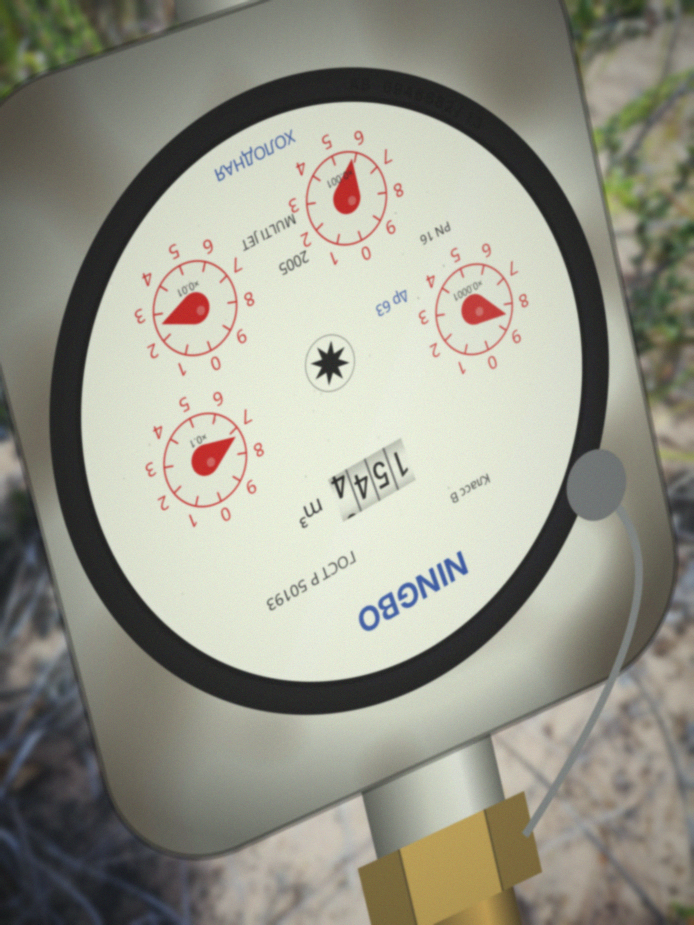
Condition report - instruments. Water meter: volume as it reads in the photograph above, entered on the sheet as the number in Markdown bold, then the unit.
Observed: **1543.7258** m³
